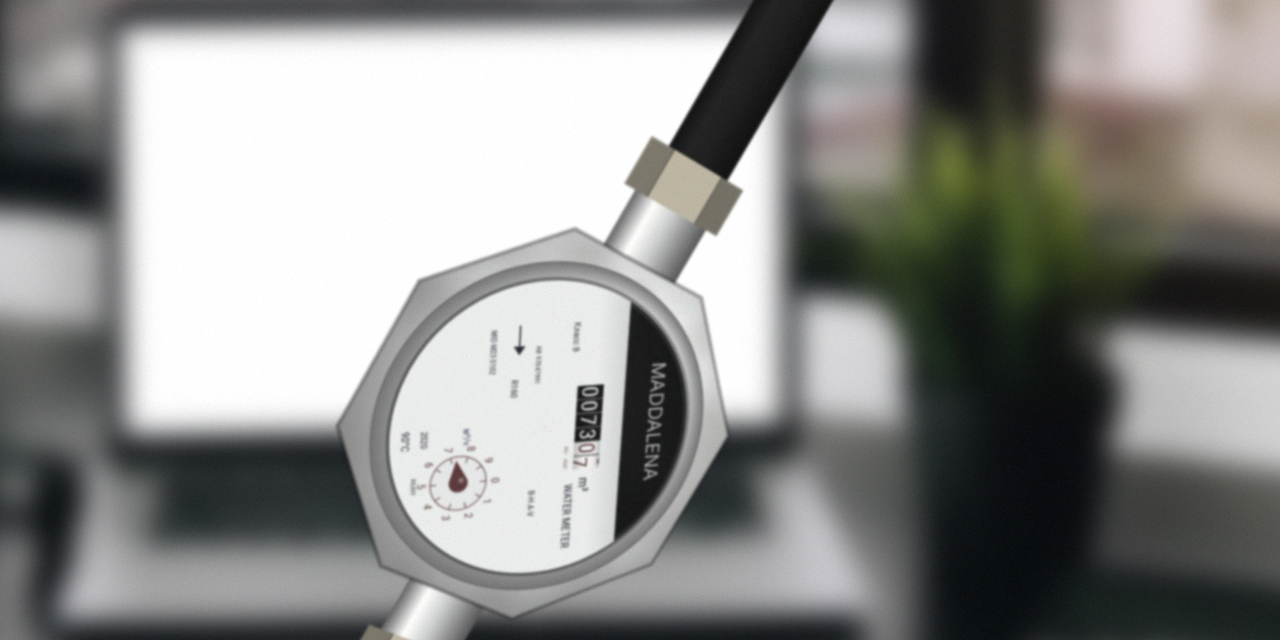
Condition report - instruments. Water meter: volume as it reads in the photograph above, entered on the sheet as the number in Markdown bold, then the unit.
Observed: **73.067** m³
